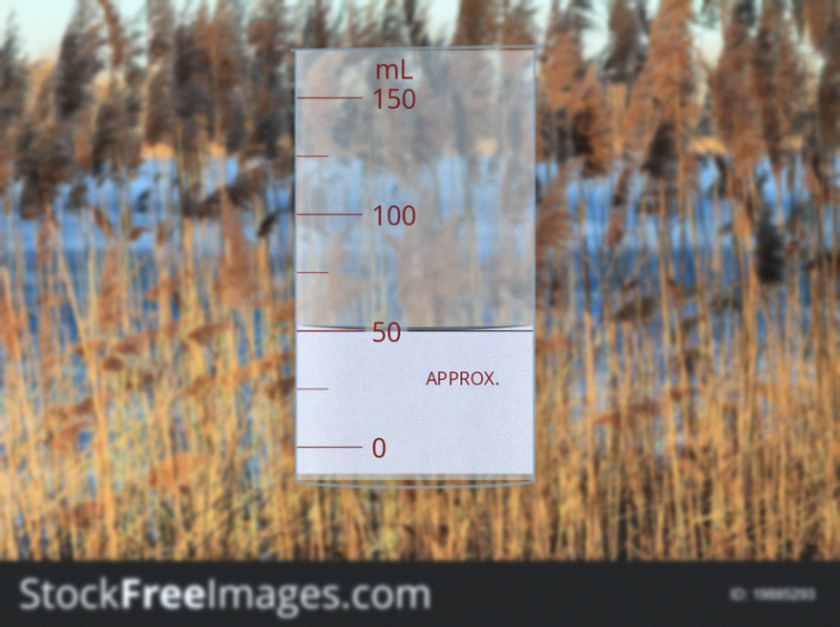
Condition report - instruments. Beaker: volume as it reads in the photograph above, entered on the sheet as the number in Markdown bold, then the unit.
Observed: **50** mL
